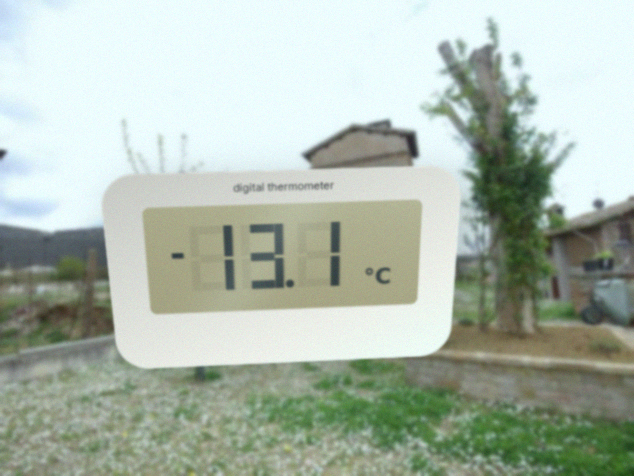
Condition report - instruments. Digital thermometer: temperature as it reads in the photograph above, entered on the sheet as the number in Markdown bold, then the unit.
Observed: **-13.1** °C
